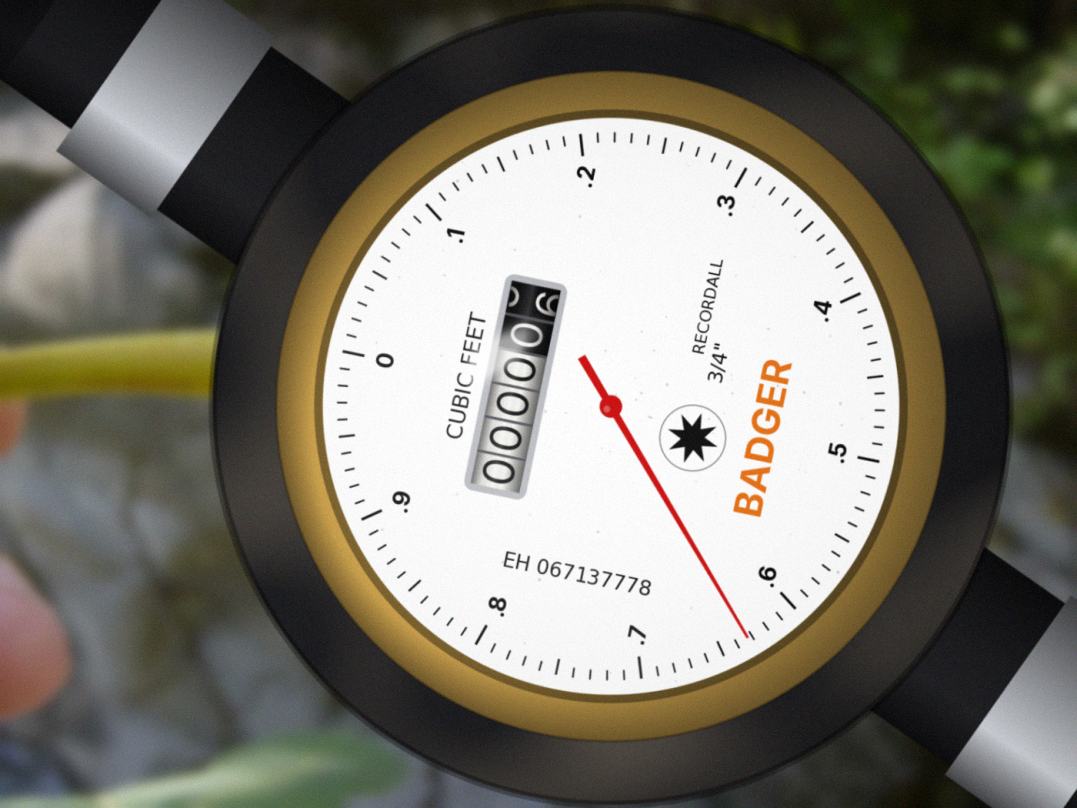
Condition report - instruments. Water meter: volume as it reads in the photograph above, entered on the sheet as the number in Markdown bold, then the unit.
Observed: **5.63** ft³
